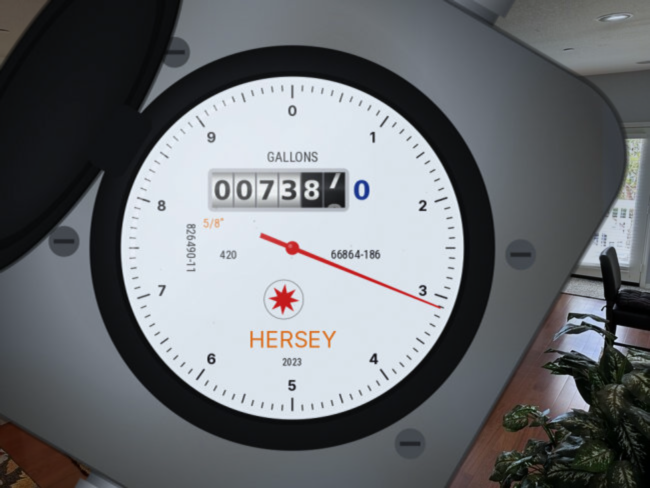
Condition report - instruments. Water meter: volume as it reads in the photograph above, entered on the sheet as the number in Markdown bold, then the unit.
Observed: **73873.1** gal
